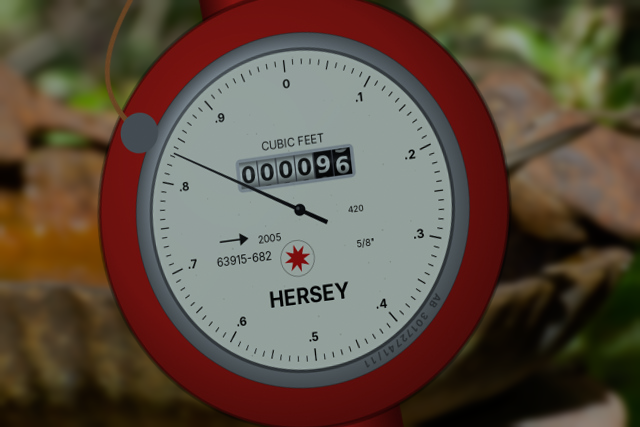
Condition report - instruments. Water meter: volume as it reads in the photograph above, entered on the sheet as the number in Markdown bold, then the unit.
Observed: **95.83** ft³
